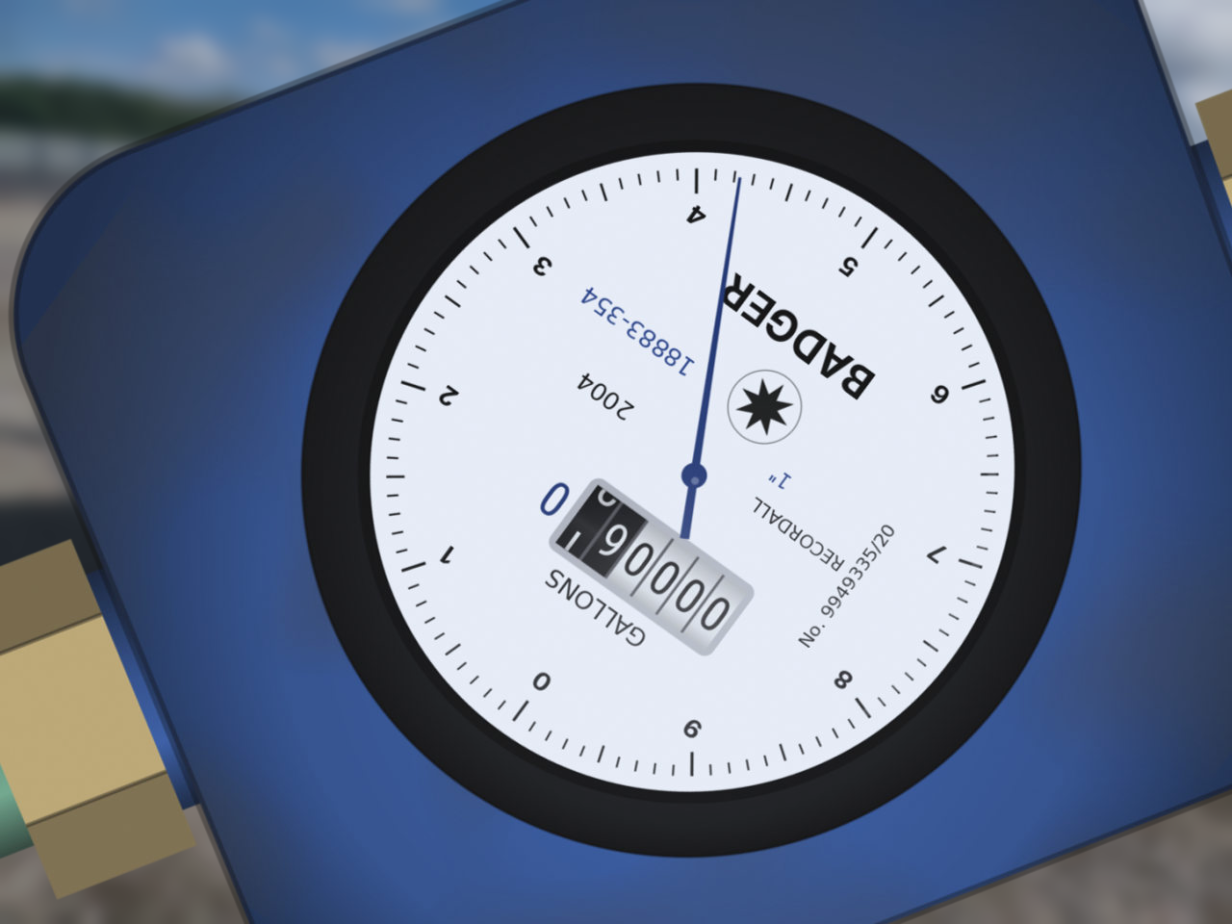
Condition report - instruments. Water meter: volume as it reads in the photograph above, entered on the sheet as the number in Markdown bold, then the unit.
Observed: **614.2** gal
